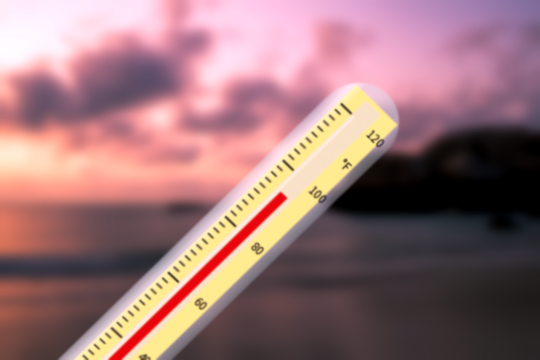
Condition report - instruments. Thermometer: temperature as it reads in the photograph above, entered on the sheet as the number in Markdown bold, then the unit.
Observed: **94** °F
